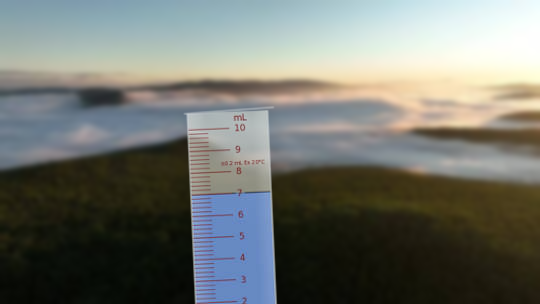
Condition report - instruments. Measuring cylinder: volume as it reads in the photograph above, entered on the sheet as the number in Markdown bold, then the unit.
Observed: **7** mL
